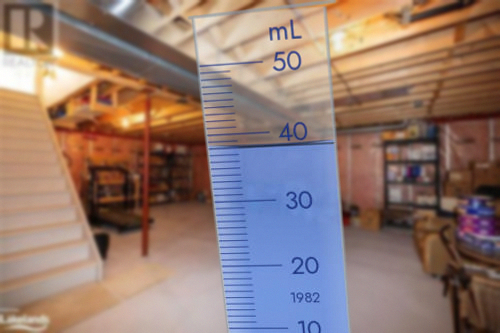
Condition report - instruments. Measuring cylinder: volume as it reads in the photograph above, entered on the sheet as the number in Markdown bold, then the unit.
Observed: **38** mL
